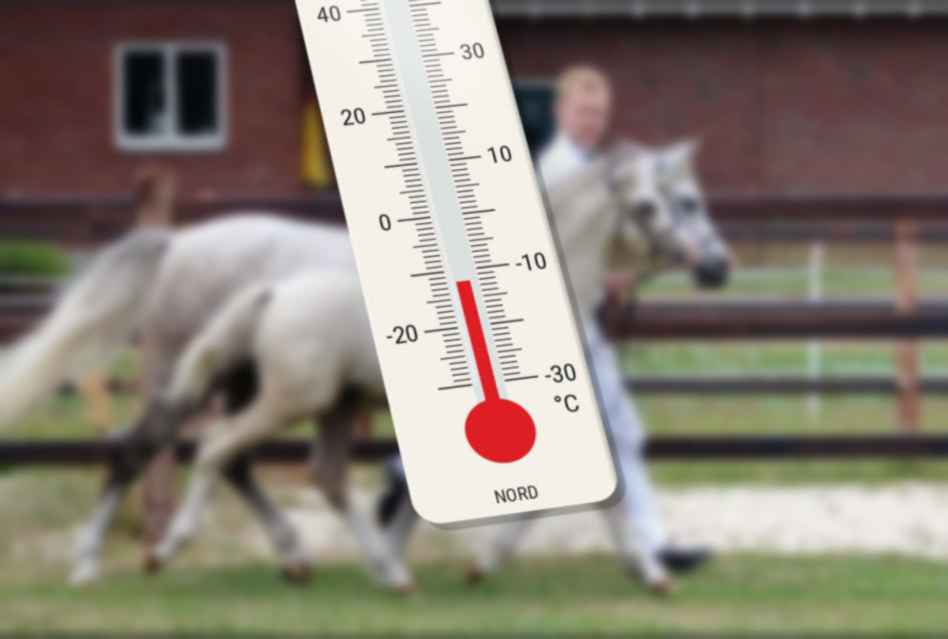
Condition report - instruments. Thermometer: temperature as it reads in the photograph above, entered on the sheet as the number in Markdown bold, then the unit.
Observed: **-12** °C
